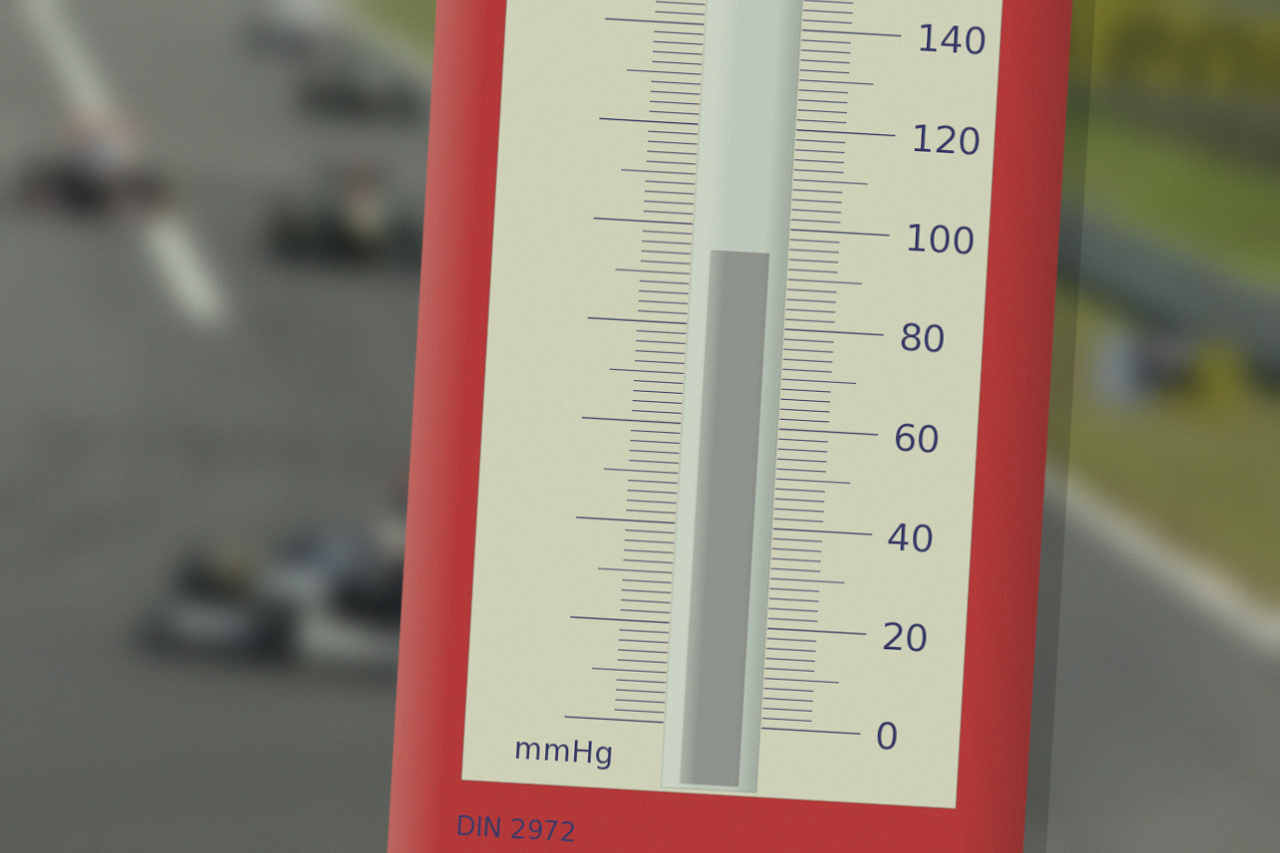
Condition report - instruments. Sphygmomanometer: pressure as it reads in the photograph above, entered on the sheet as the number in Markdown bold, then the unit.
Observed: **95** mmHg
